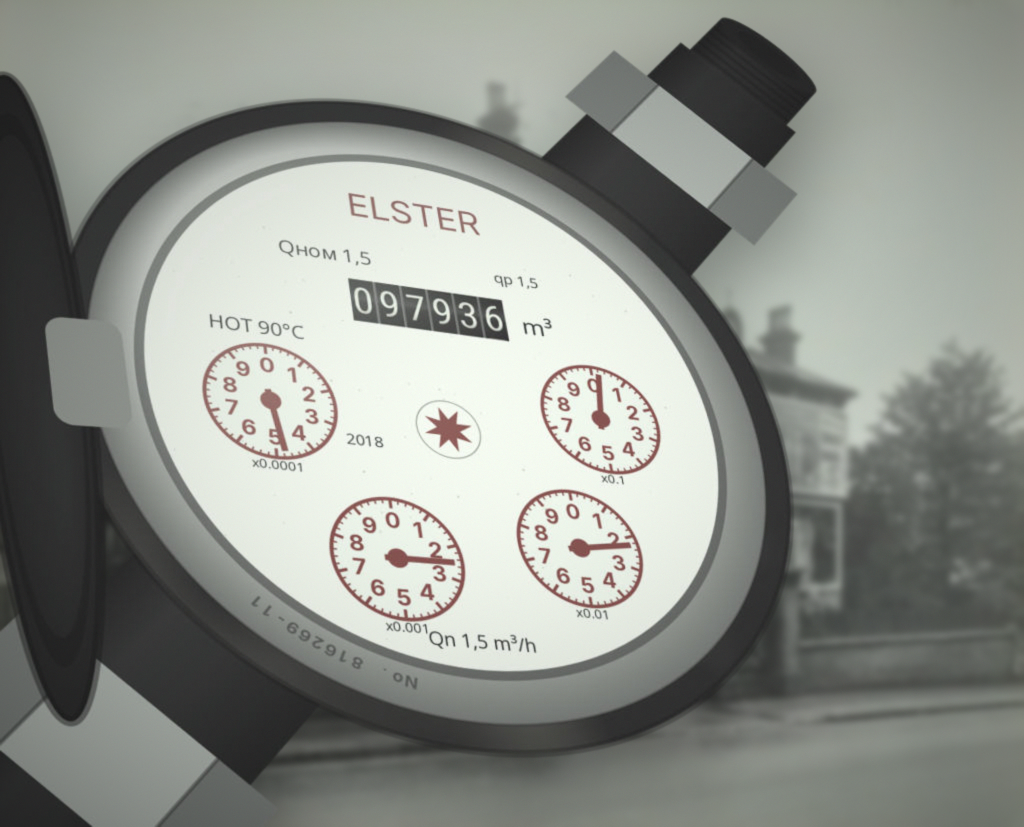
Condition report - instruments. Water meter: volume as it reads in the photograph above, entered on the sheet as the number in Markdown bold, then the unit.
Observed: **97936.0224** m³
